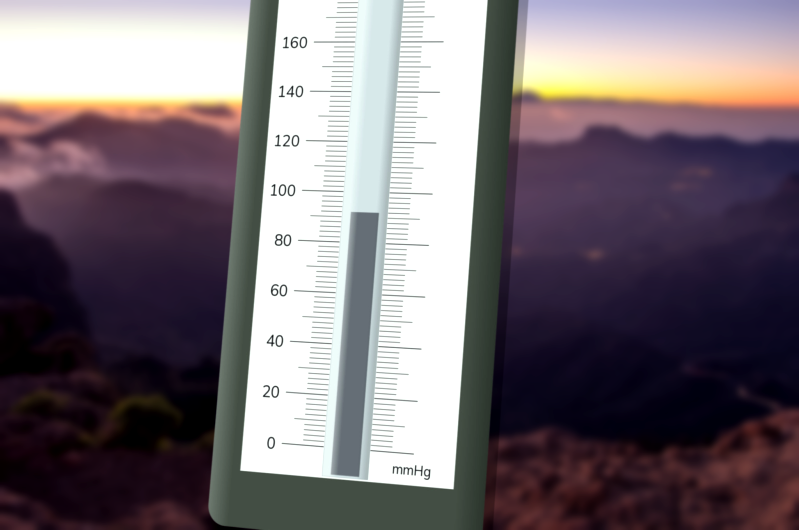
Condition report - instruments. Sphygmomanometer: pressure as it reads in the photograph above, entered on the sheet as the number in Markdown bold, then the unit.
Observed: **92** mmHg
